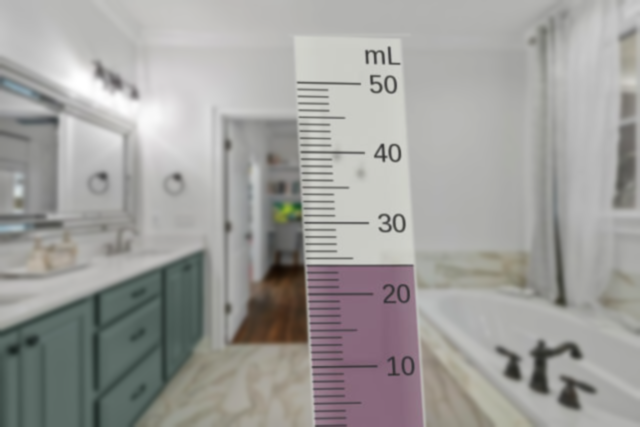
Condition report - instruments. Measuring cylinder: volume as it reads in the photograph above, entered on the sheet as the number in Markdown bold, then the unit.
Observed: **24** mL
